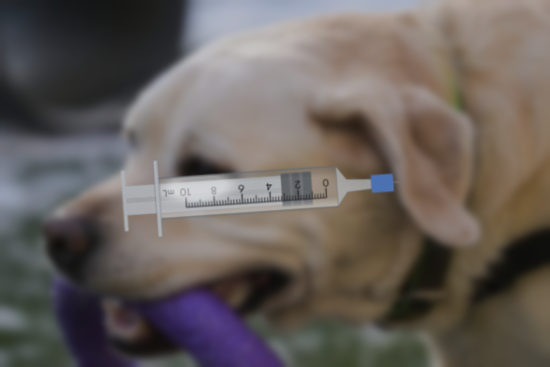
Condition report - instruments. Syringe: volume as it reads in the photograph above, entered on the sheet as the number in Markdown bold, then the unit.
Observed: **1** mL
